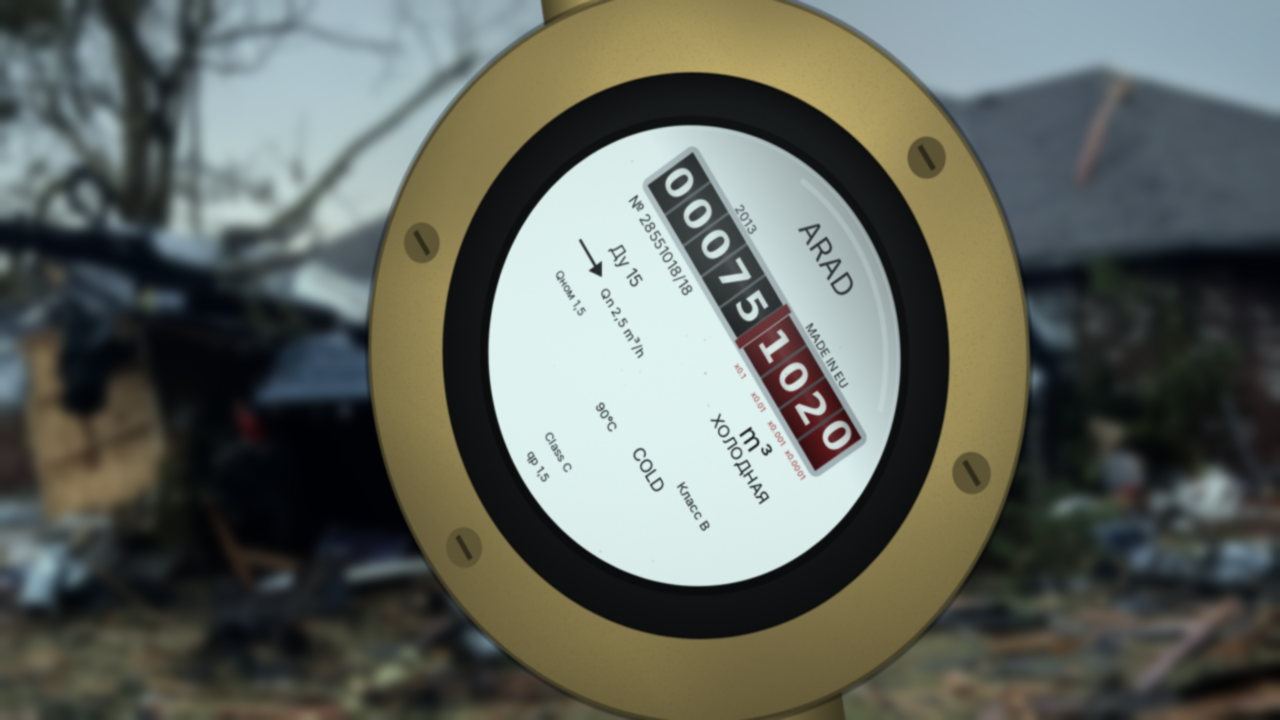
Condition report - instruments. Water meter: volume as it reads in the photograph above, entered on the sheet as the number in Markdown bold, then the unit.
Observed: **75.1020** m³
